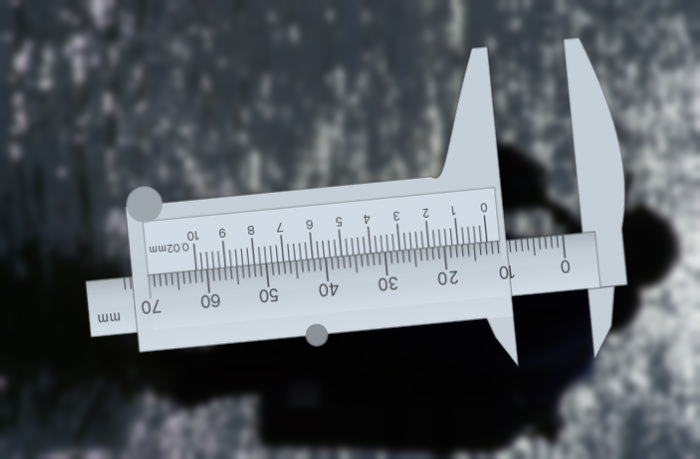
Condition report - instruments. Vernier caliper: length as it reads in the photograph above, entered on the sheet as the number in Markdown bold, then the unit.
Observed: **12.8** mm
